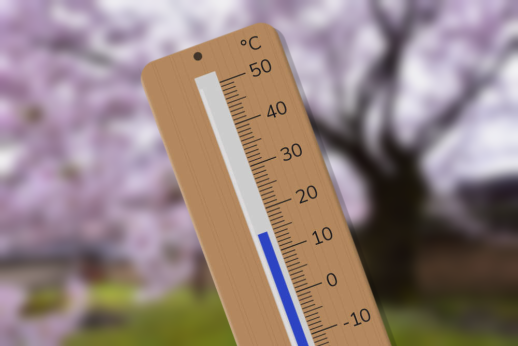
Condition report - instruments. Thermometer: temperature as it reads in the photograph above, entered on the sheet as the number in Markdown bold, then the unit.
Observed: **15** °C
